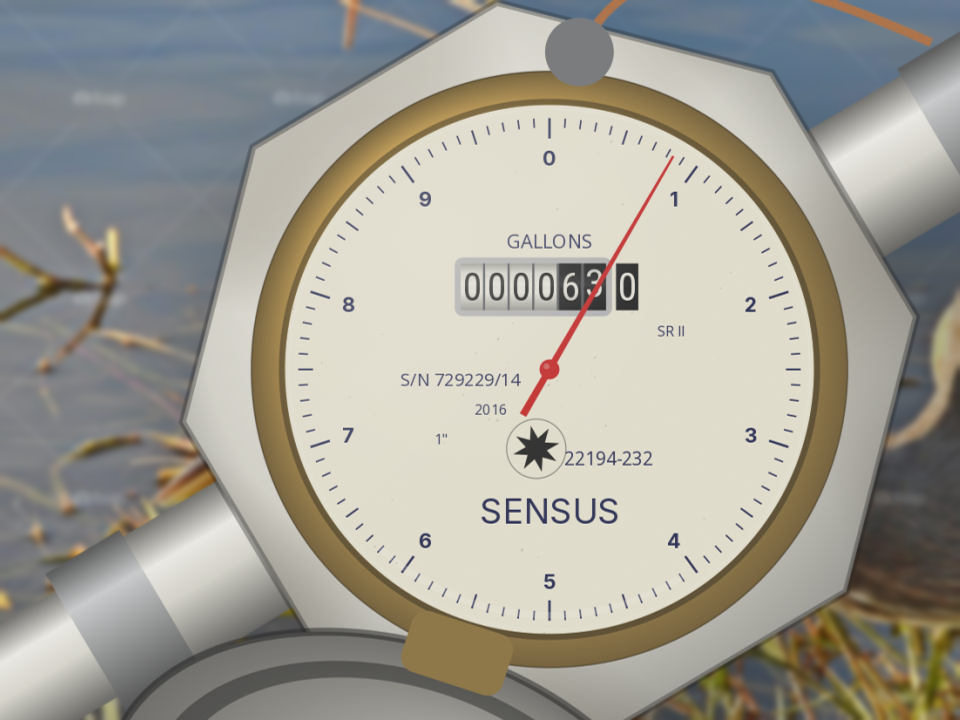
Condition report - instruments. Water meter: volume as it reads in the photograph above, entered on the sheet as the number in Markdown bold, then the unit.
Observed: **630.8** gal
